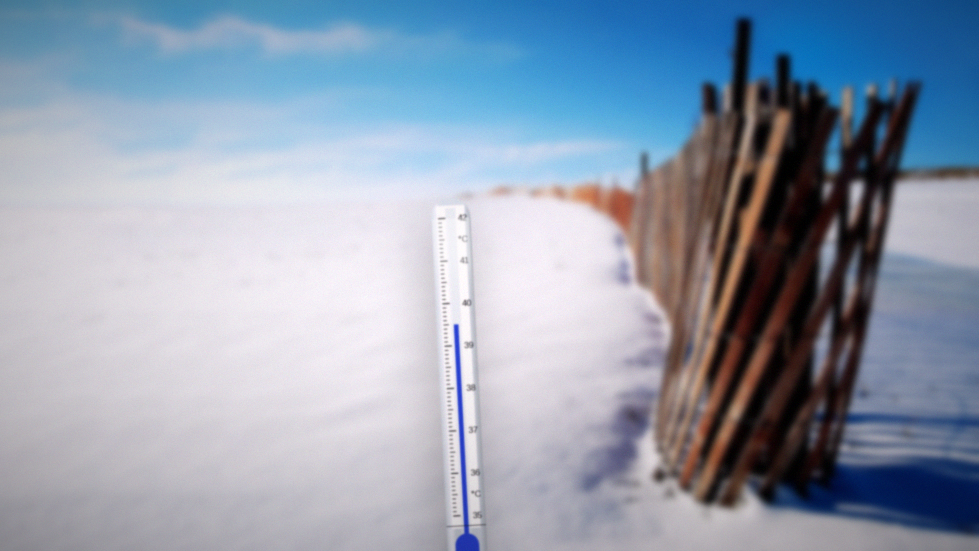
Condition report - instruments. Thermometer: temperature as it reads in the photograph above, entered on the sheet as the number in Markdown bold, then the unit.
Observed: **39.5** °C
